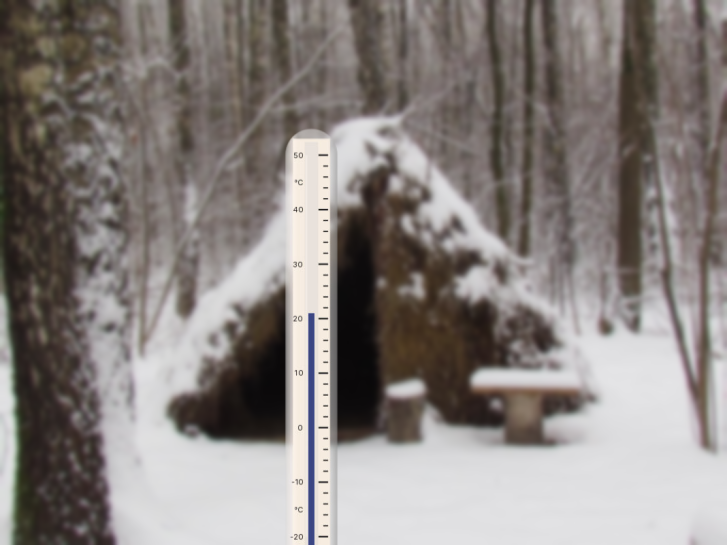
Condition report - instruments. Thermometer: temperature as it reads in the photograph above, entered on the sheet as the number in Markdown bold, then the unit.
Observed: **21** °C
